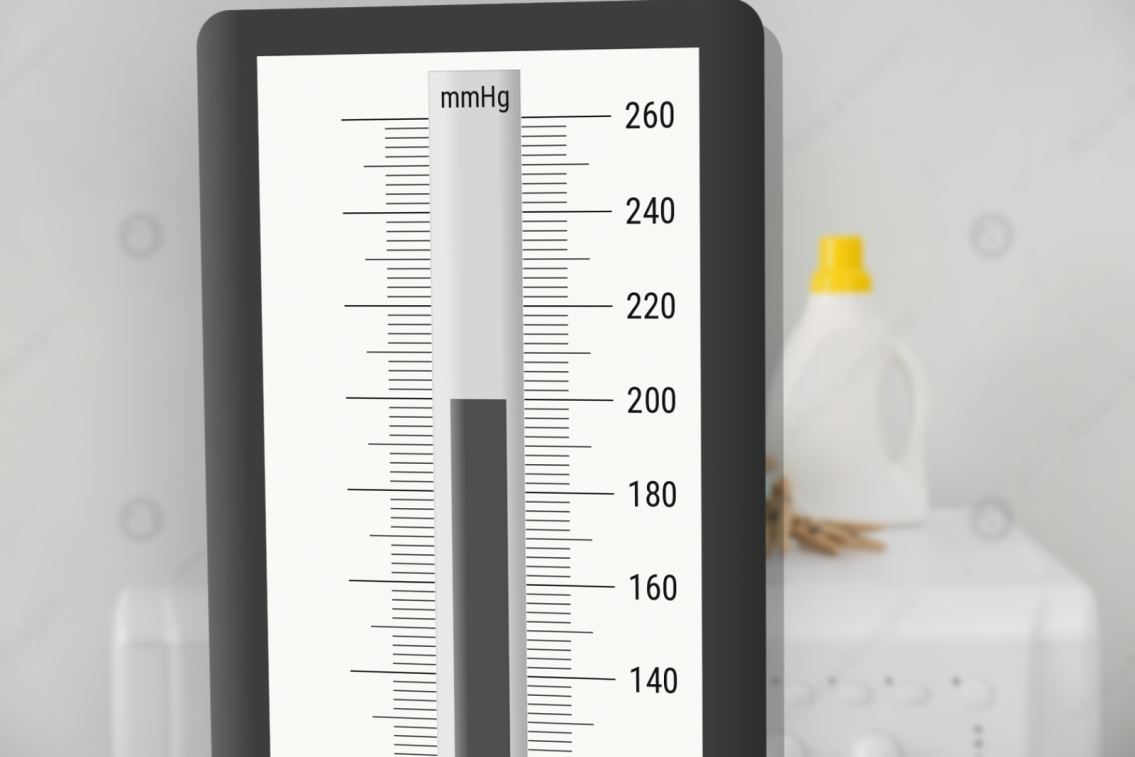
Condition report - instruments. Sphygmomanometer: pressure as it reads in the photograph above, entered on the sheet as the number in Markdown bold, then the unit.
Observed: **200** mmHg
